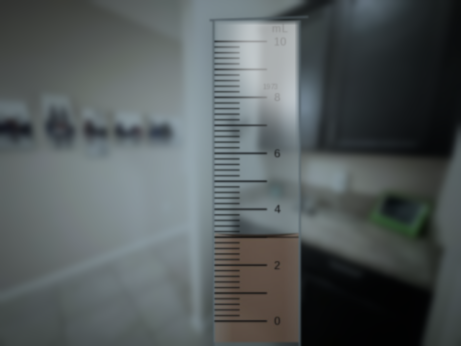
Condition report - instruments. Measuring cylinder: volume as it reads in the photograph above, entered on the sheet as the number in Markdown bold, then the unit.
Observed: **3** mL
